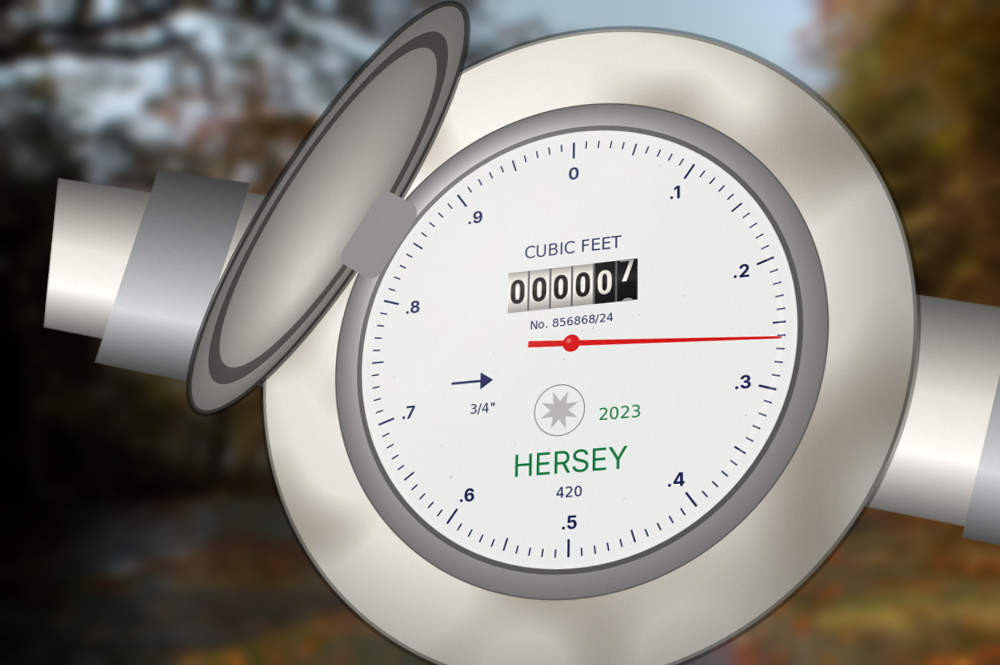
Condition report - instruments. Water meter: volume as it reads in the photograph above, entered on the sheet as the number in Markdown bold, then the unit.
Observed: **7.26** ft³
